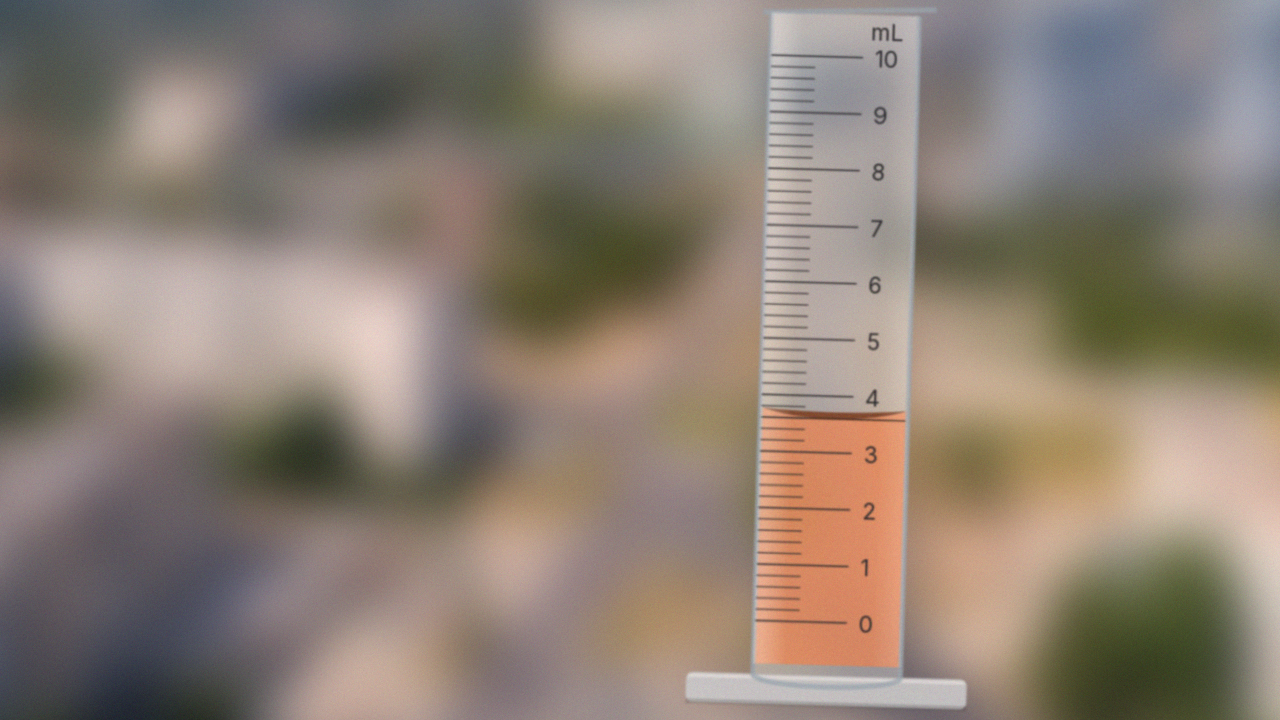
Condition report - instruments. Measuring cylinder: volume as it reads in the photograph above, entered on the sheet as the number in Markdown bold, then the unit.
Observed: **3.6** mL
